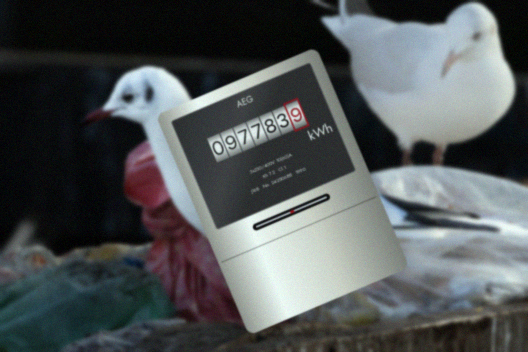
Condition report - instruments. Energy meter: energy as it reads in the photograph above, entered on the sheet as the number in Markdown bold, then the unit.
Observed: **97783.9** kWh
